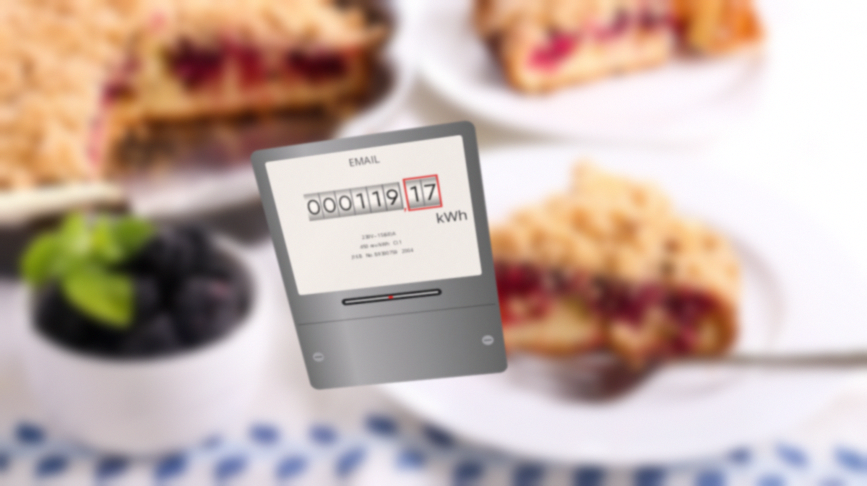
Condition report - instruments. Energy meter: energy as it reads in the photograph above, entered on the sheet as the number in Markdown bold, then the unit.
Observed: **119.17** kWh
